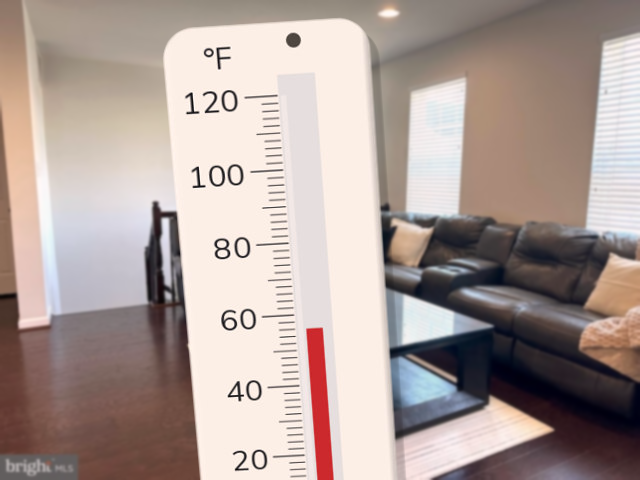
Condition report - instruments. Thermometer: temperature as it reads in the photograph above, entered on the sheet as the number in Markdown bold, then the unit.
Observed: **56** °F
